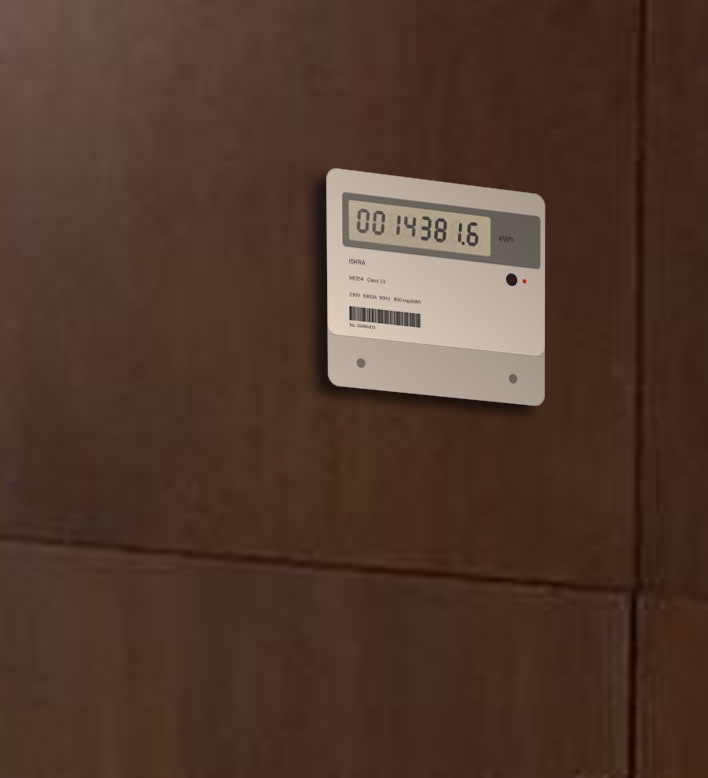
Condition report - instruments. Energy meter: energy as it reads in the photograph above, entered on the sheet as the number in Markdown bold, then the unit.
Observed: **14381.6** kWh
